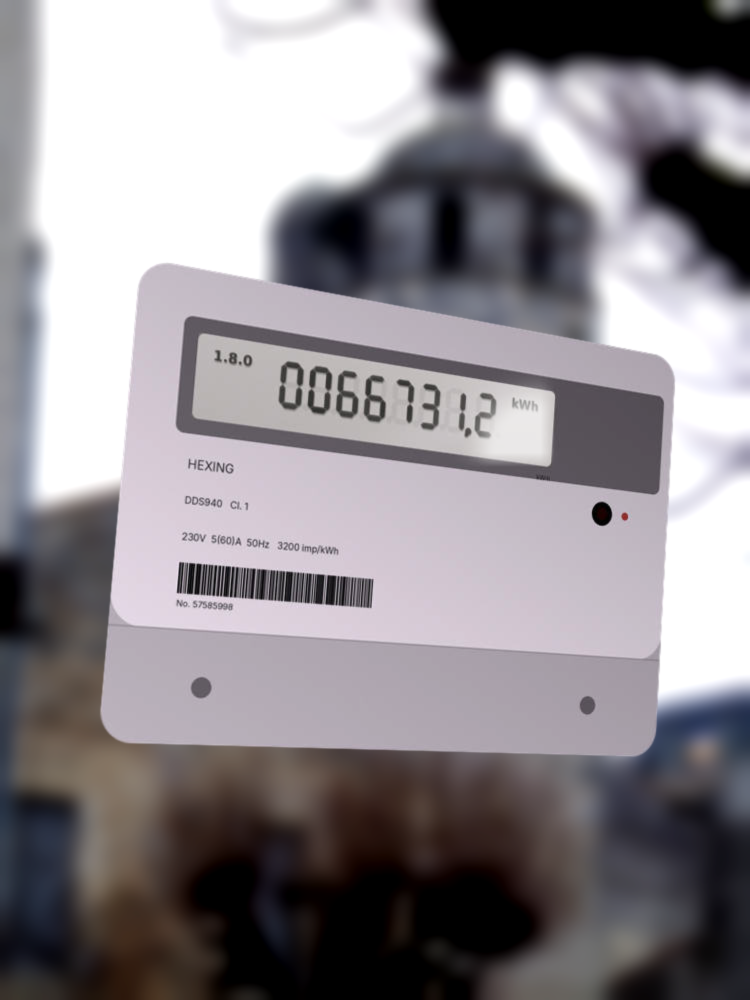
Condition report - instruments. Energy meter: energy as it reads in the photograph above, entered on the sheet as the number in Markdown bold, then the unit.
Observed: **66731.2** kWh
